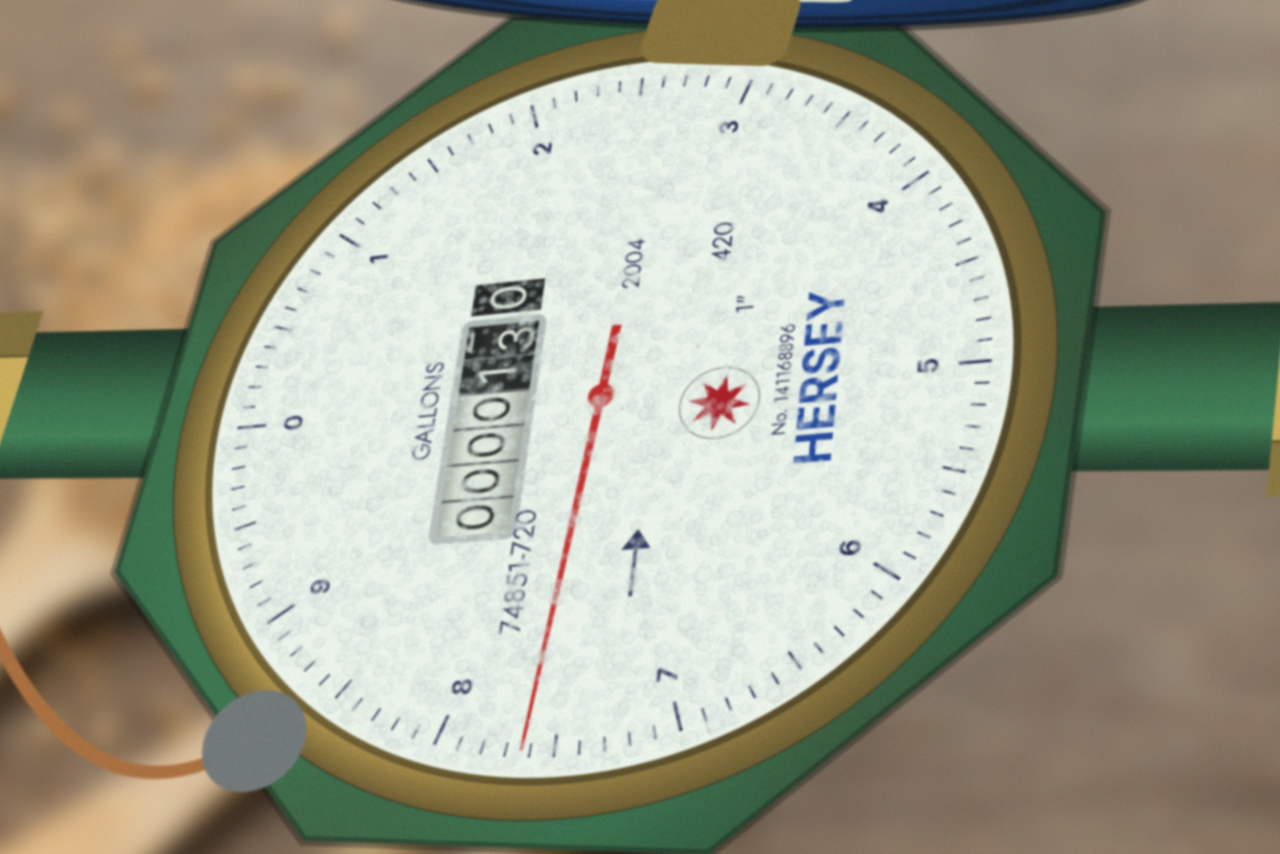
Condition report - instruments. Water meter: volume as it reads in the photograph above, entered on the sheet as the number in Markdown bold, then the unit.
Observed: **127.6** gal
